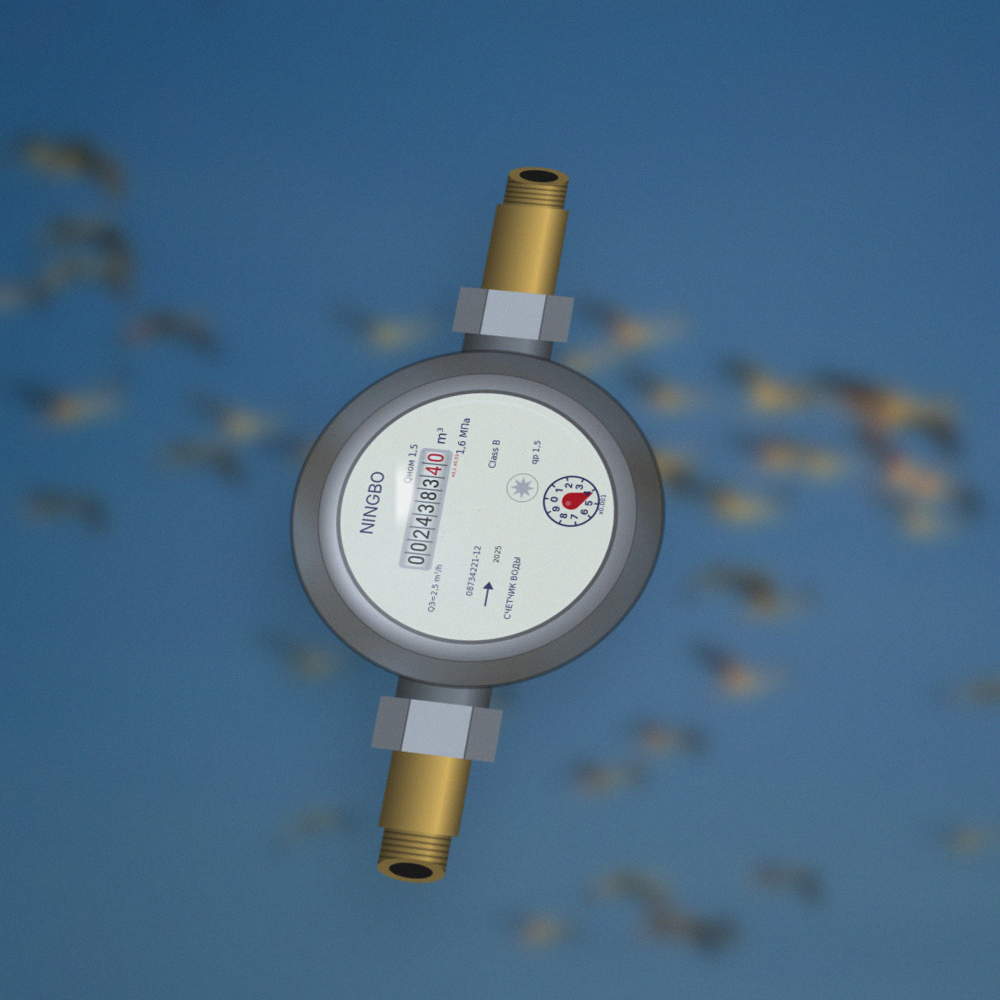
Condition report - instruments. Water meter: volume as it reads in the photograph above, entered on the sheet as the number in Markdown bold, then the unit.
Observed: **24383.404** m³
